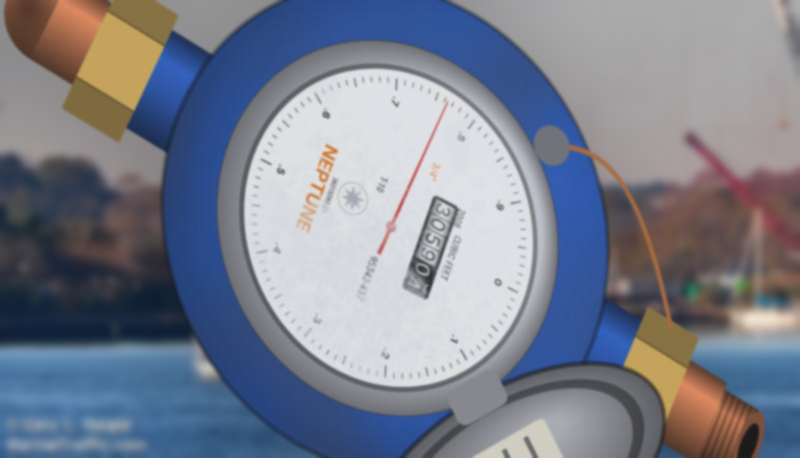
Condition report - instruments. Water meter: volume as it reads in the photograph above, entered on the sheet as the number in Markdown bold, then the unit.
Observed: **305903.76** ft³
